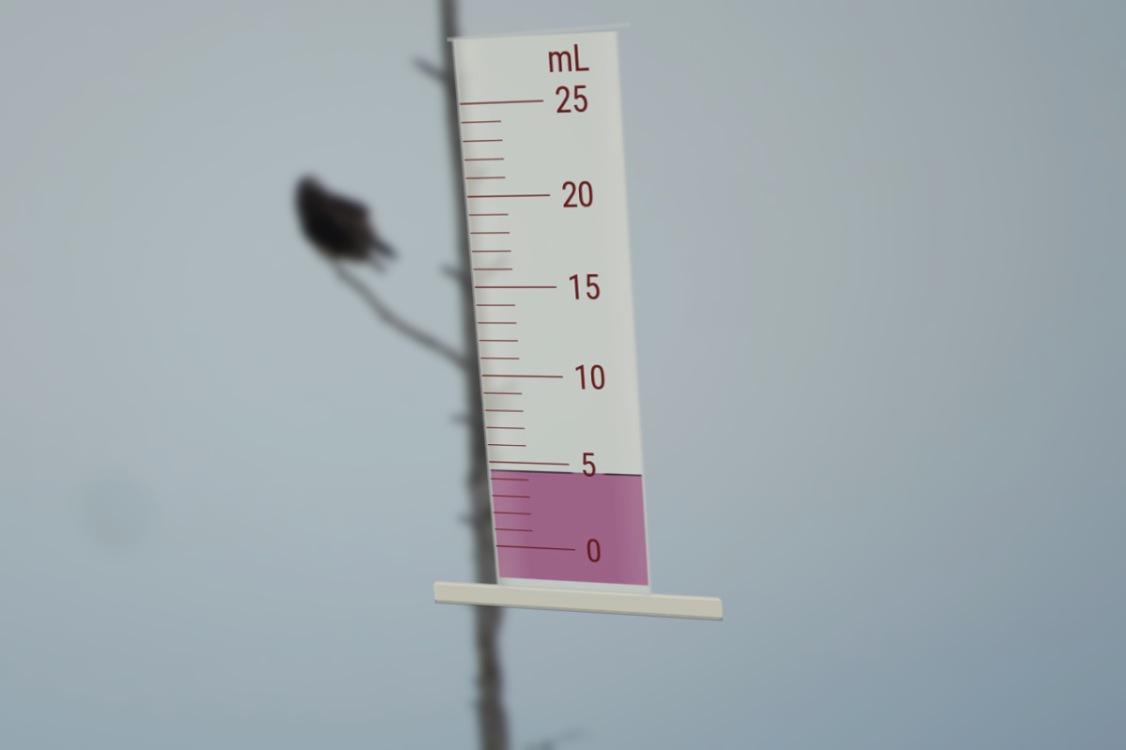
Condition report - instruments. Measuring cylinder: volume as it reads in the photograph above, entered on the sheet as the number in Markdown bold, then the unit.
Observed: **4.5** mL
